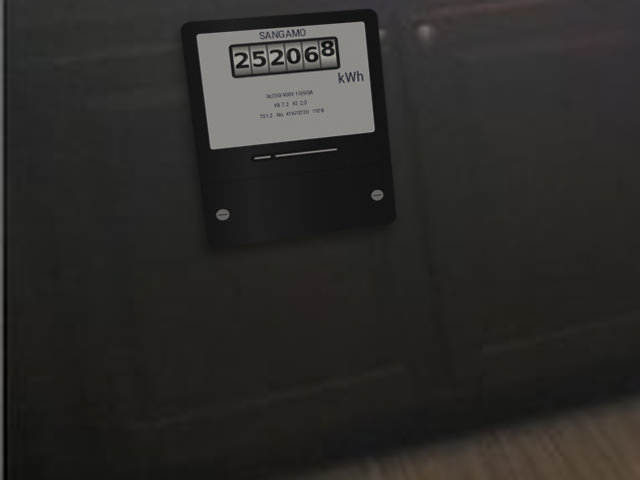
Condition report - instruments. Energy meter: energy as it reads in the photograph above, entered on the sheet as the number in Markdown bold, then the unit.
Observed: **252068** kWh
